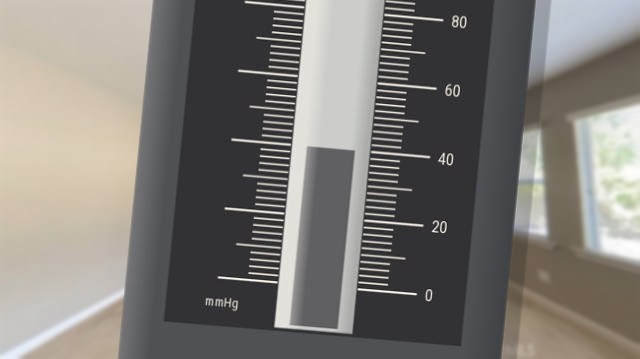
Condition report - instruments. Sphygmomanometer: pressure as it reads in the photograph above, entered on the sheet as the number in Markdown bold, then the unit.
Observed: **40** mmHg
